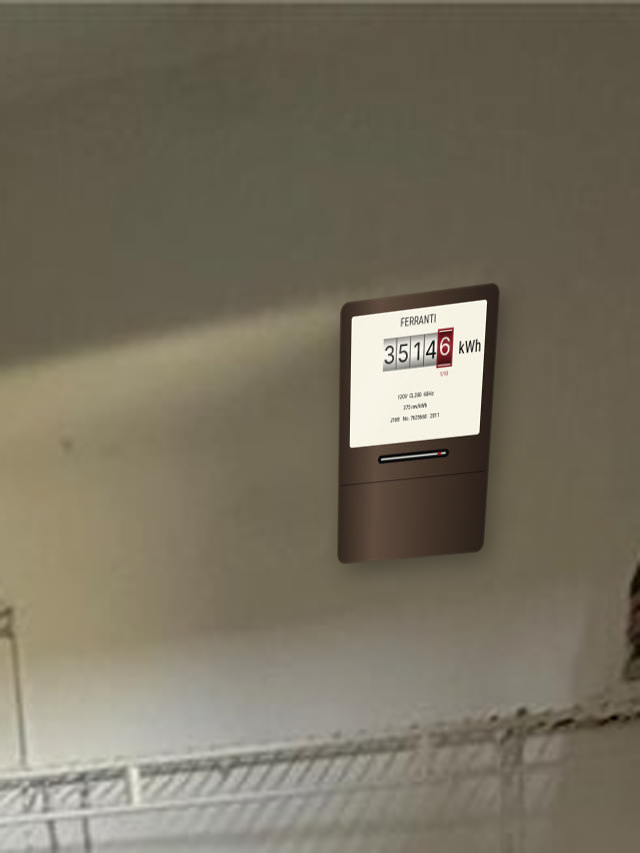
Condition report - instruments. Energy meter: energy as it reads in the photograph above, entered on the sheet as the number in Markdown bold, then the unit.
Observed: **3514.6** kWh
